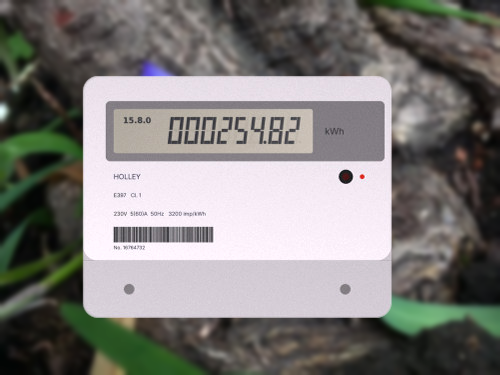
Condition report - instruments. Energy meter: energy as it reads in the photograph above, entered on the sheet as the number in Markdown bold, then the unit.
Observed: **254.82** kWh
